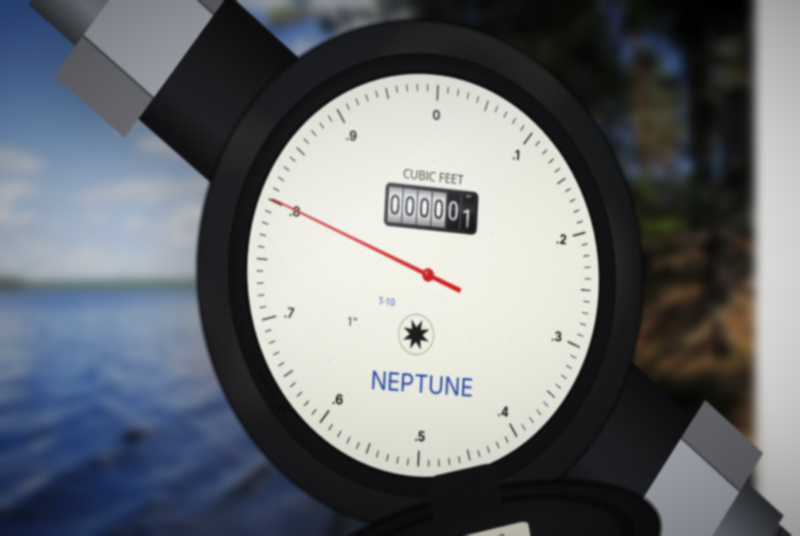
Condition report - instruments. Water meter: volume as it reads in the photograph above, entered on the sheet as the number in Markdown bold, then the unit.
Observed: **0.80** ft³
